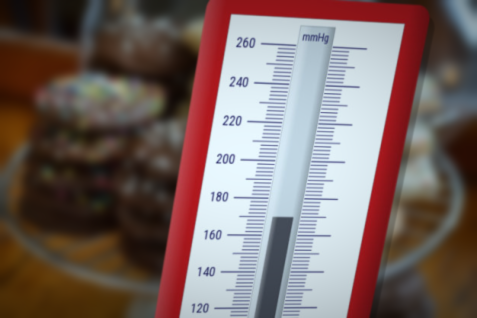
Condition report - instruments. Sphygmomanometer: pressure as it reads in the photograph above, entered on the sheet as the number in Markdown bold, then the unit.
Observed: **170** mmHg
